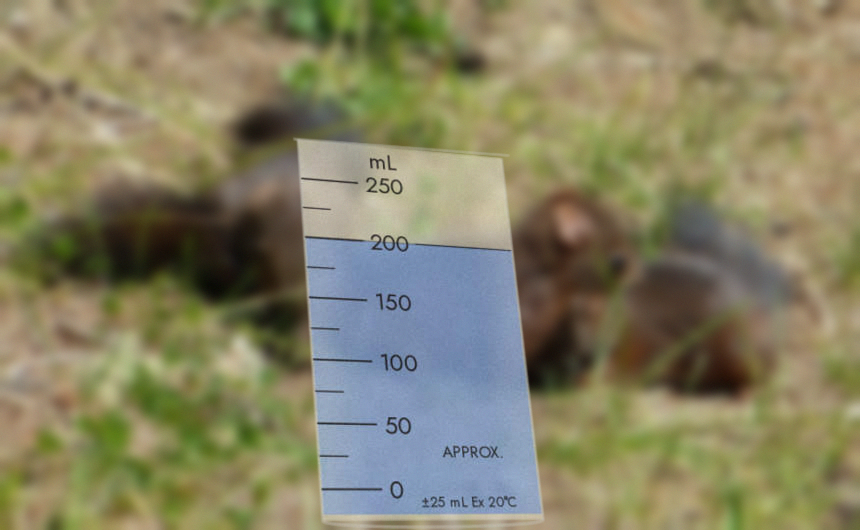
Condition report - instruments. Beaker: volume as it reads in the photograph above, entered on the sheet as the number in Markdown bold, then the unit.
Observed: **200** mL
